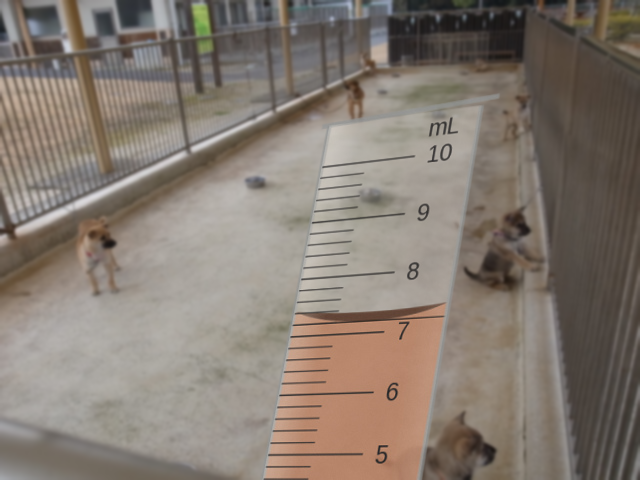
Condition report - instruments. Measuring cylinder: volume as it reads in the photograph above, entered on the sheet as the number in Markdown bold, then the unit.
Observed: **7.2** mL
